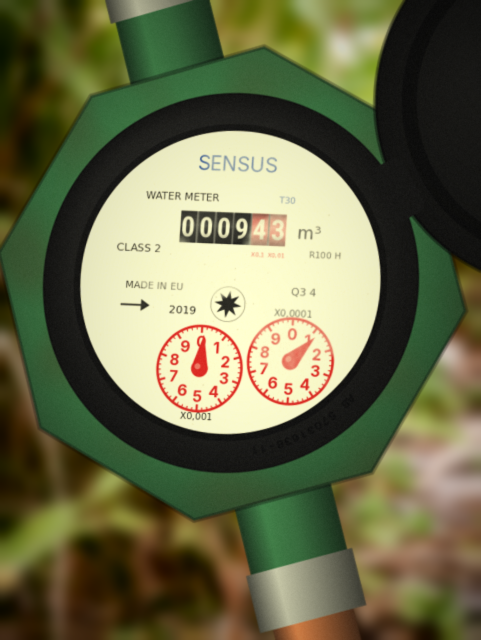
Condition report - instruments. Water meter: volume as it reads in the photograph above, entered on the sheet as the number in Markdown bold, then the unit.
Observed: **9.4301** m³
